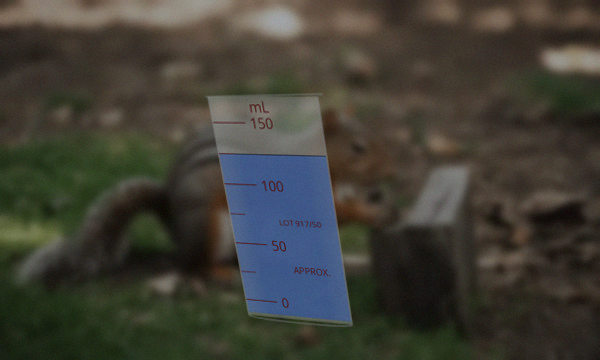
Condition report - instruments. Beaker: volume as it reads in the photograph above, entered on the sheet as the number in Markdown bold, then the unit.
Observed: **125** mL
